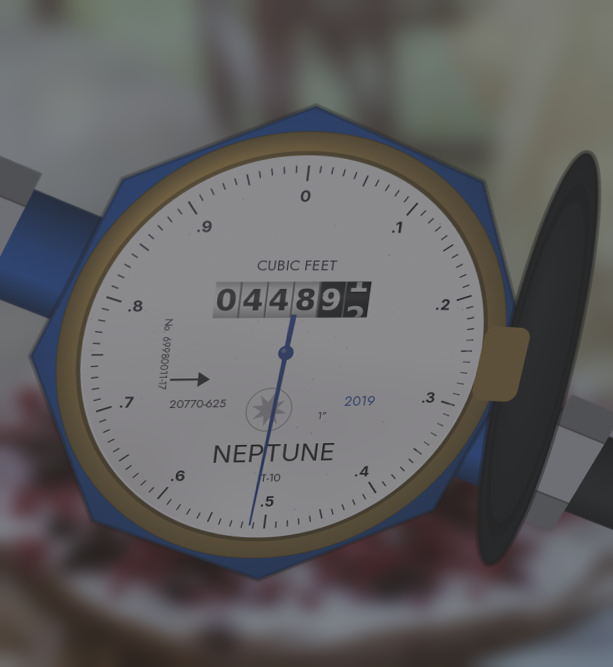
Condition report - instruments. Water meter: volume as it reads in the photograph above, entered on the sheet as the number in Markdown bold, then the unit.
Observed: **44891.51** ft³
